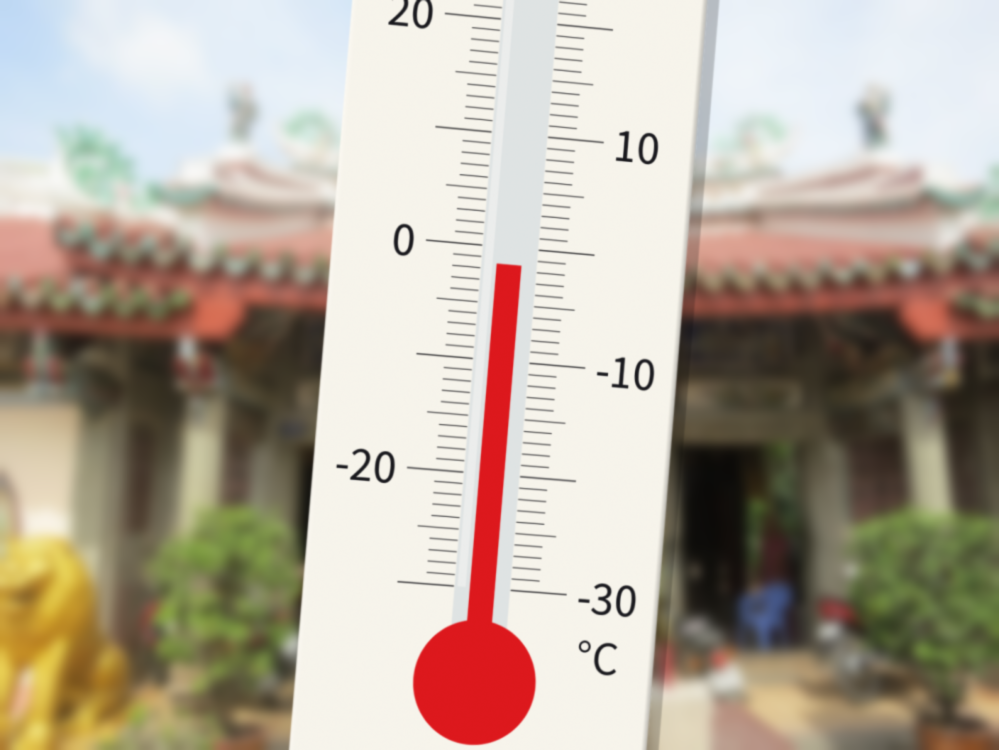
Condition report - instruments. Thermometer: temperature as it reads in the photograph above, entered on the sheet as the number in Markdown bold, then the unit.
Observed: **-1.5** °C
